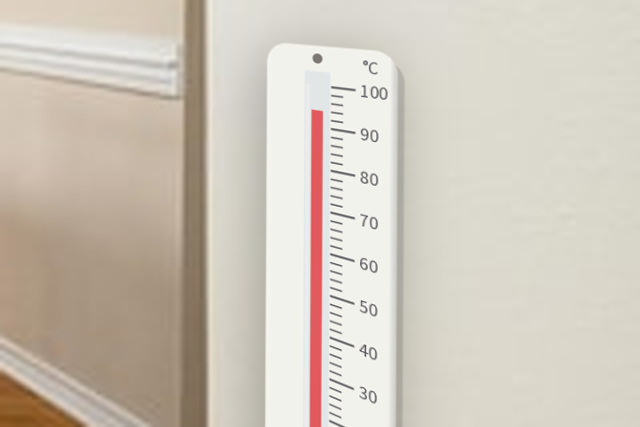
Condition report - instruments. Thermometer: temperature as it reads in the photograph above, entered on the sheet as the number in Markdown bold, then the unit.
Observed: **94** °C
